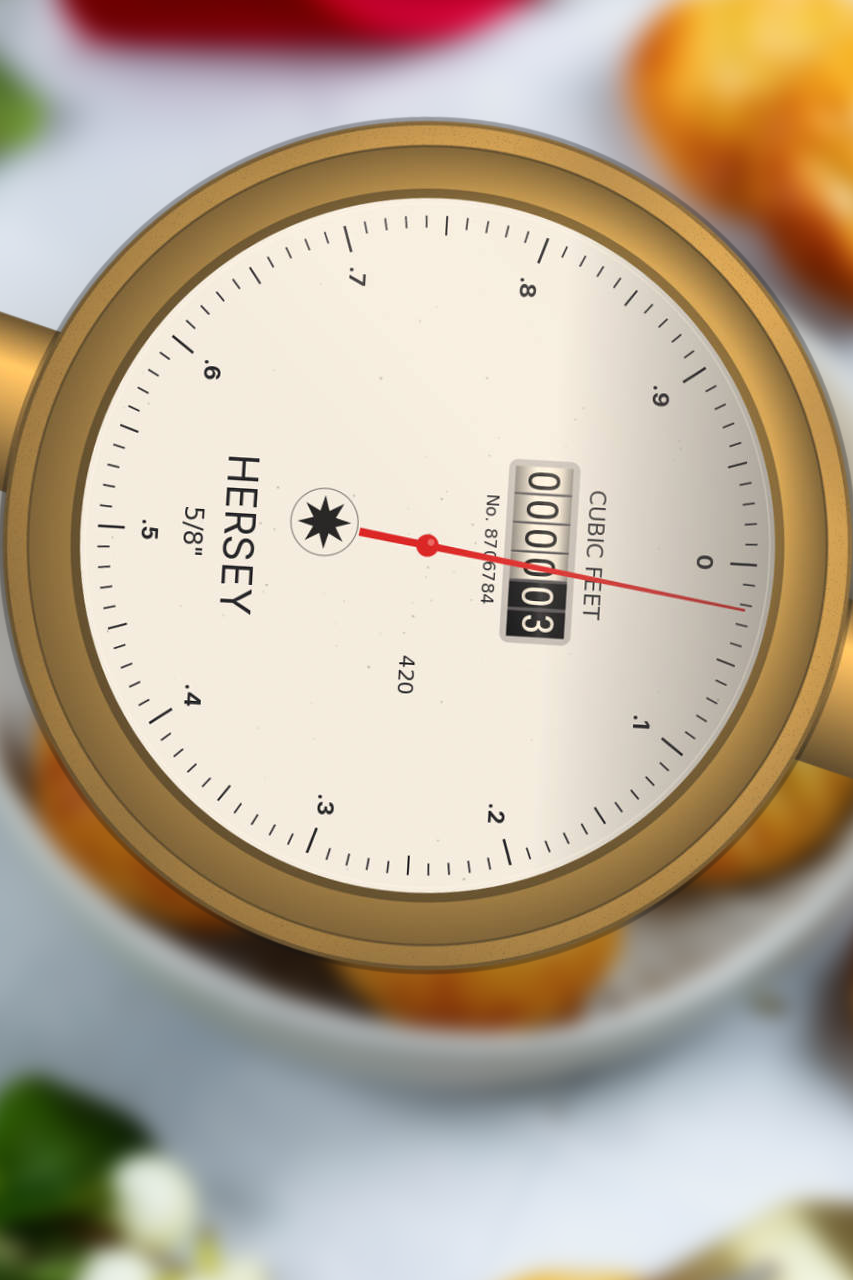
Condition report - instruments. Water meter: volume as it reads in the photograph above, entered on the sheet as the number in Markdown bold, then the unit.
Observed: **3.02** ft³
